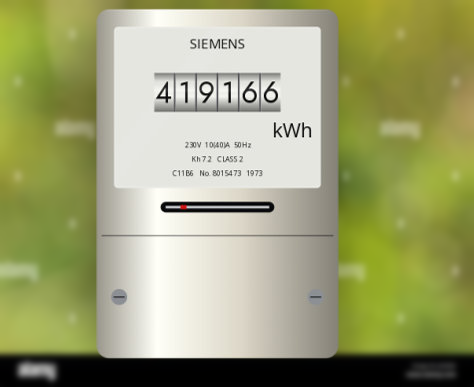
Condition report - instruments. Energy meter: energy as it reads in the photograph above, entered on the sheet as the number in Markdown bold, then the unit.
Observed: **419166** kWh
